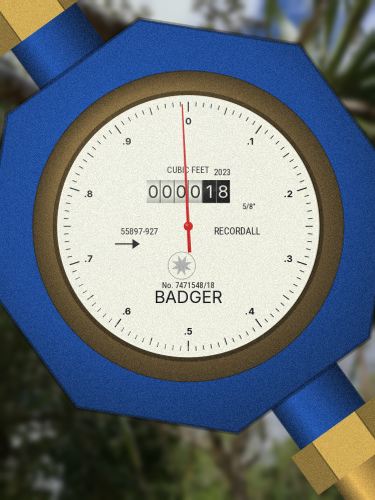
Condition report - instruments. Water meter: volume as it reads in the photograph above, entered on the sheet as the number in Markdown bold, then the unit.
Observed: **17.99** ft³
